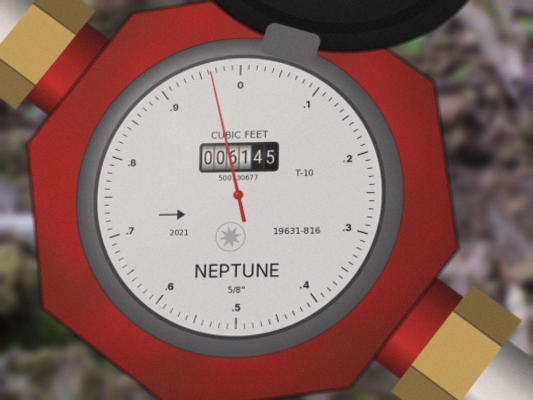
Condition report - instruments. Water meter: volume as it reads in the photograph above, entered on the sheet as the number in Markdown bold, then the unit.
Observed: **6144.96** ft³
